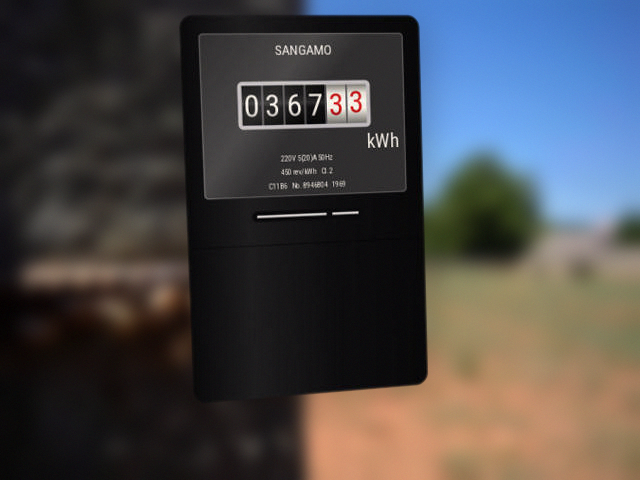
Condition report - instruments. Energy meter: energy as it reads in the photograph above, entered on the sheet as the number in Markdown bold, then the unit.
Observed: **367.33** kWh
